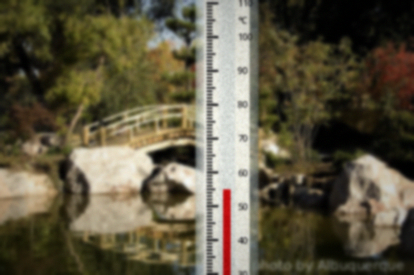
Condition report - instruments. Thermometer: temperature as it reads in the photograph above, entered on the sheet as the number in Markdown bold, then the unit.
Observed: **55** °C
